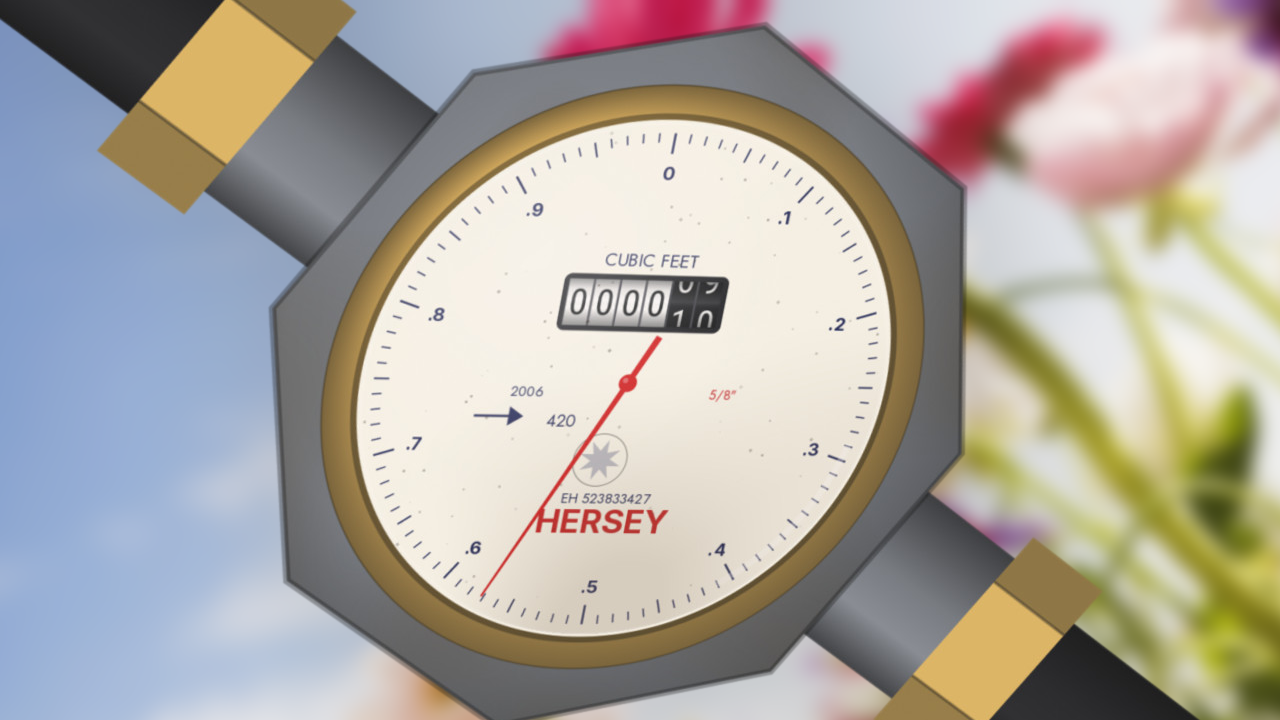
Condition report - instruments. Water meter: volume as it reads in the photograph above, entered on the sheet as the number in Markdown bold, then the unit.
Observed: **9.57** ft³
